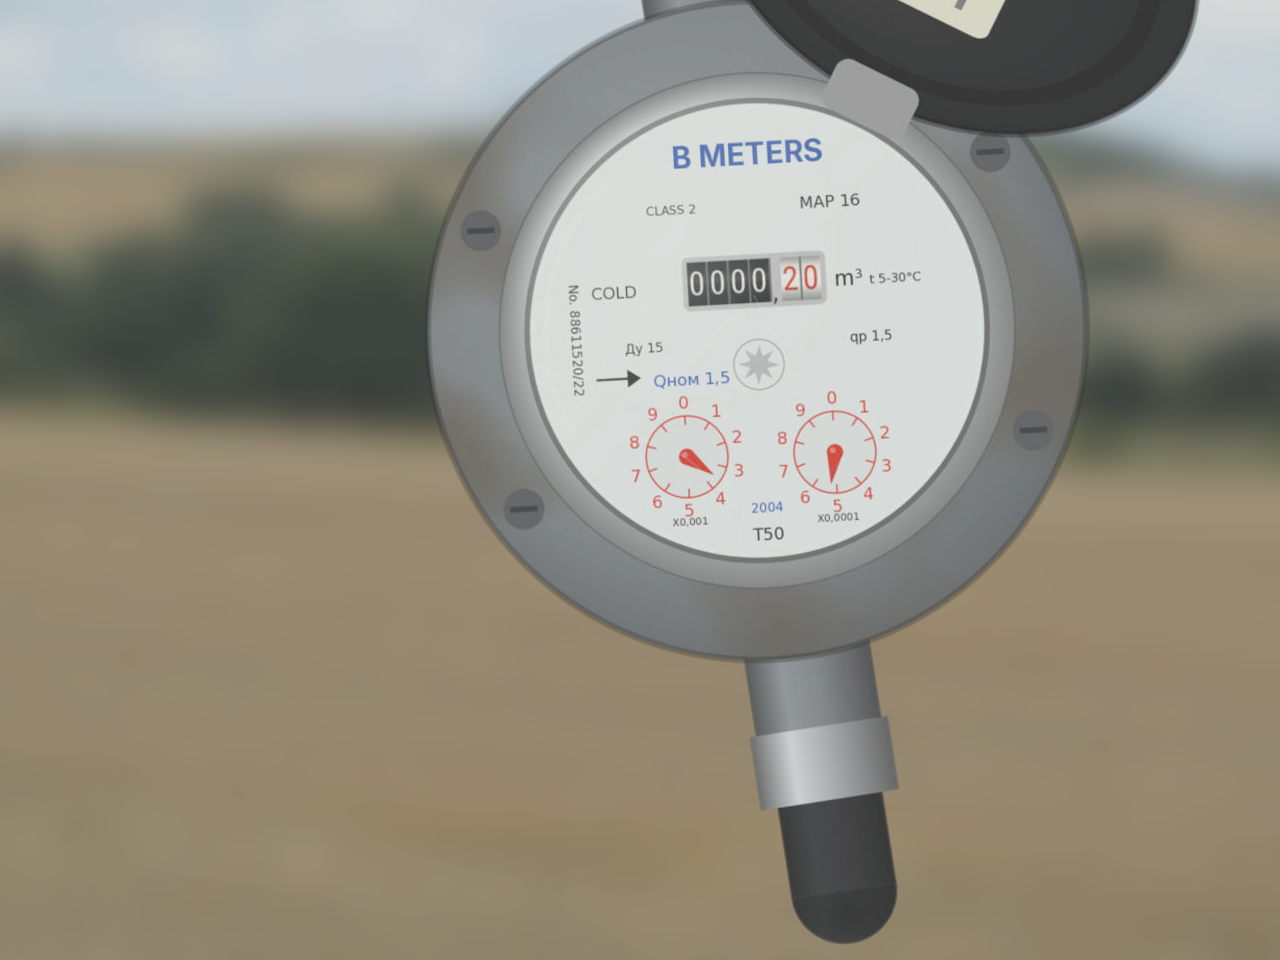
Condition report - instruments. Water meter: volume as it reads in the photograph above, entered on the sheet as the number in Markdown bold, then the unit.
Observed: **0.2035** m³
